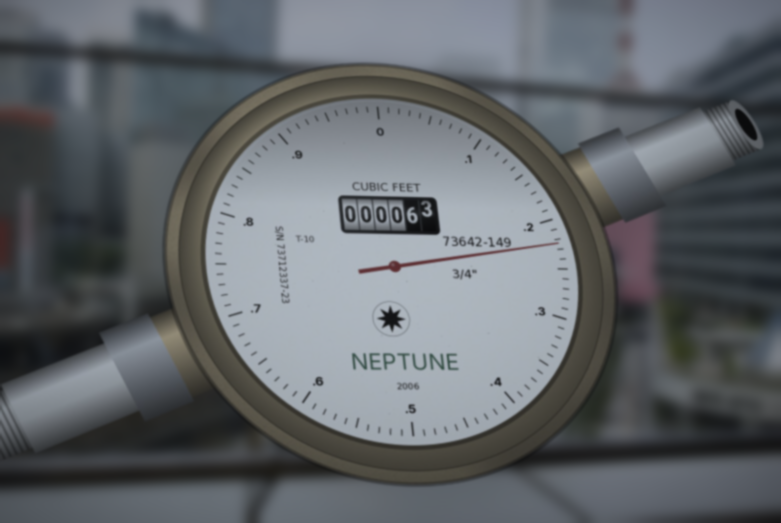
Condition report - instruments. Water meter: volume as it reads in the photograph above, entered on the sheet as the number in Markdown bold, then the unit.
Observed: **63.22** ft³
